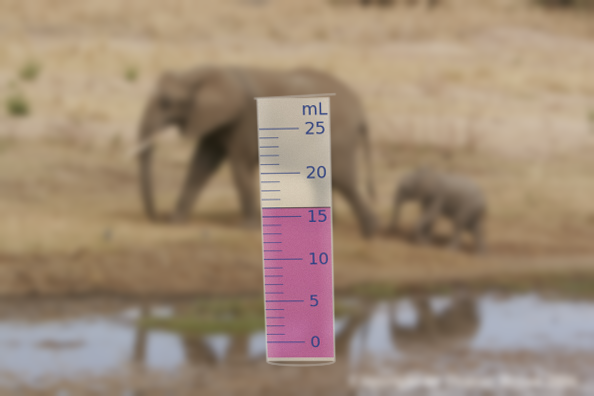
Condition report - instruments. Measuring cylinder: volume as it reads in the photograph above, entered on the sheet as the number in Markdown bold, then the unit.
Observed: **16** mL
